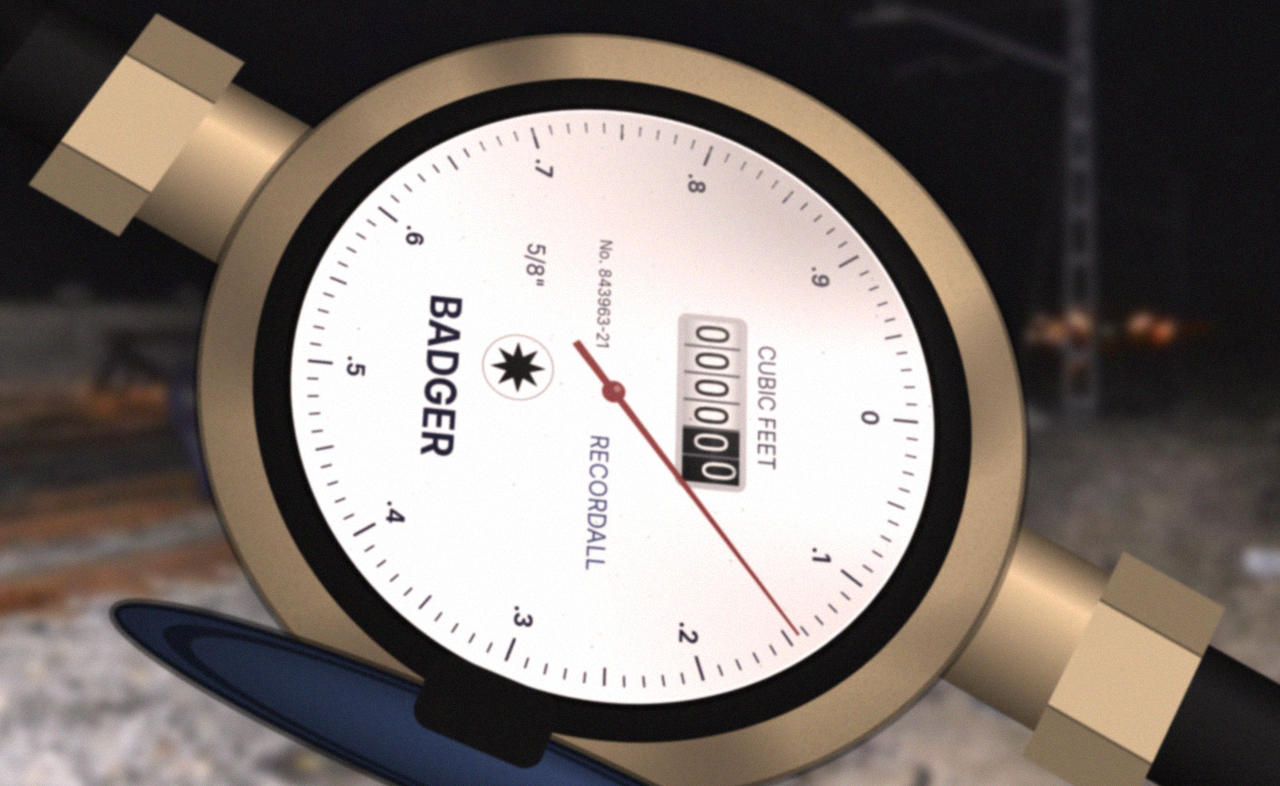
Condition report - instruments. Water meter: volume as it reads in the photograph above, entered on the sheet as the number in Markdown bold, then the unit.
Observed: **0.14** ft³
